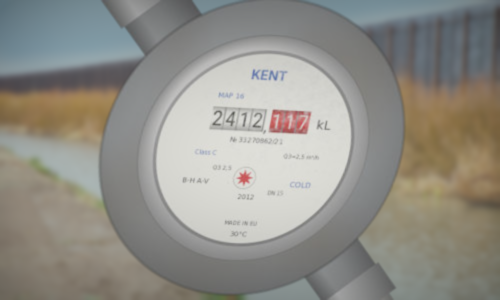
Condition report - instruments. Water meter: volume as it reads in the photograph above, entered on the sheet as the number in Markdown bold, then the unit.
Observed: **2412.117** kL
